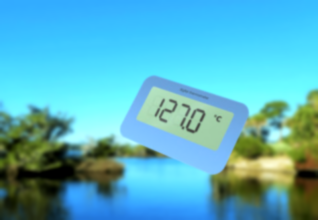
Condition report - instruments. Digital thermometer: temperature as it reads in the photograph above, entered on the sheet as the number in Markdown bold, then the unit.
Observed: **127.0** °C
